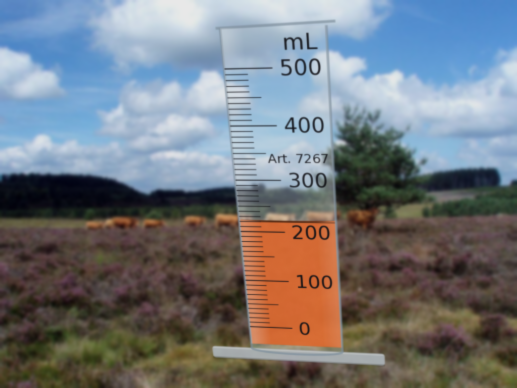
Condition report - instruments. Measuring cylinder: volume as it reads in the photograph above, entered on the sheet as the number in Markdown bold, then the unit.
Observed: **220** mL
